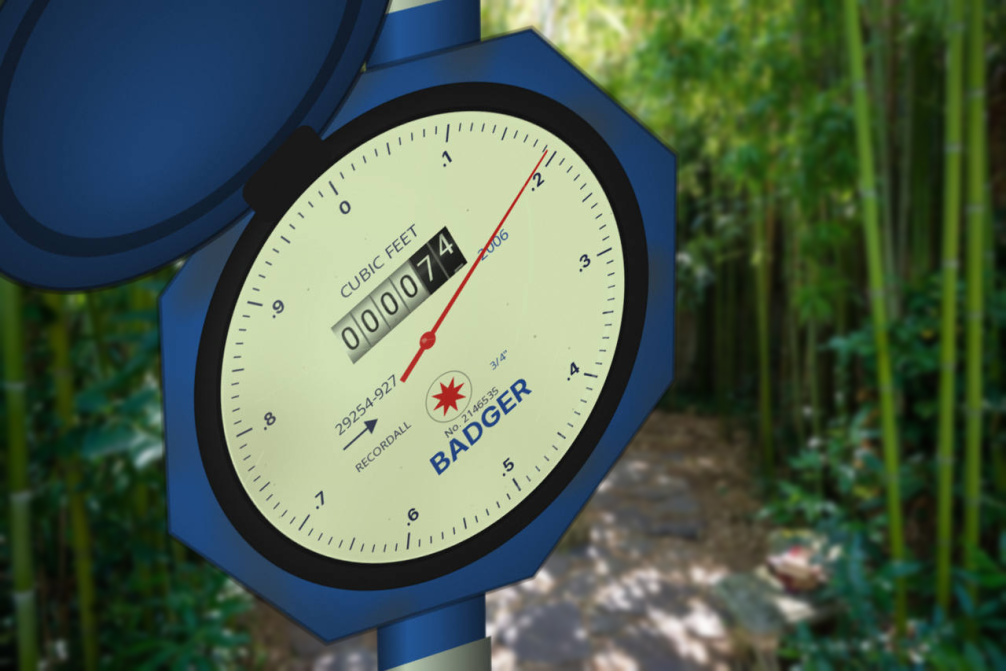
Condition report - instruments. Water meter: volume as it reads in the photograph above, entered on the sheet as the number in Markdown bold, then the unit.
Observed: **74.19** ft³
